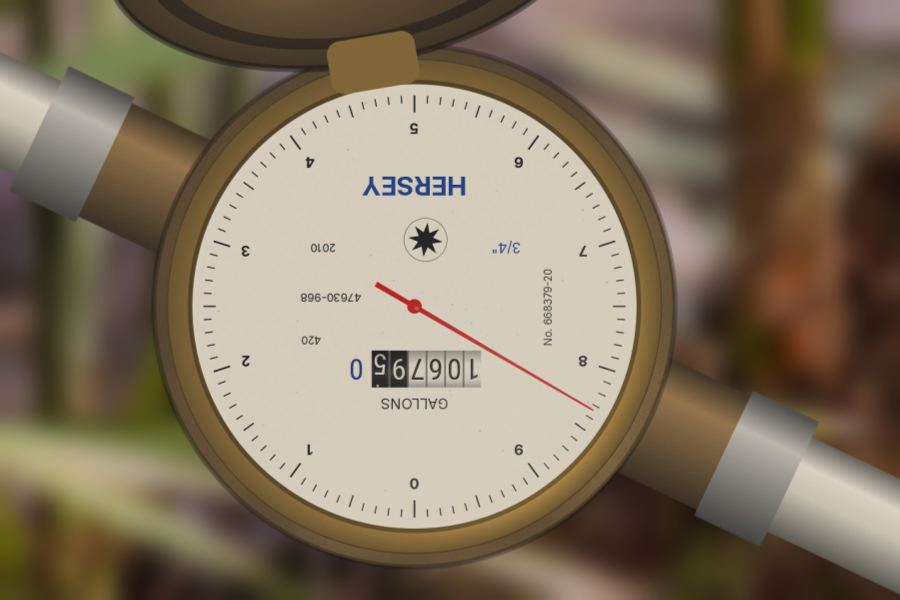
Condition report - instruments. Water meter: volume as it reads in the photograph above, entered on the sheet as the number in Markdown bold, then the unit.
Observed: **1067948.3** gal
